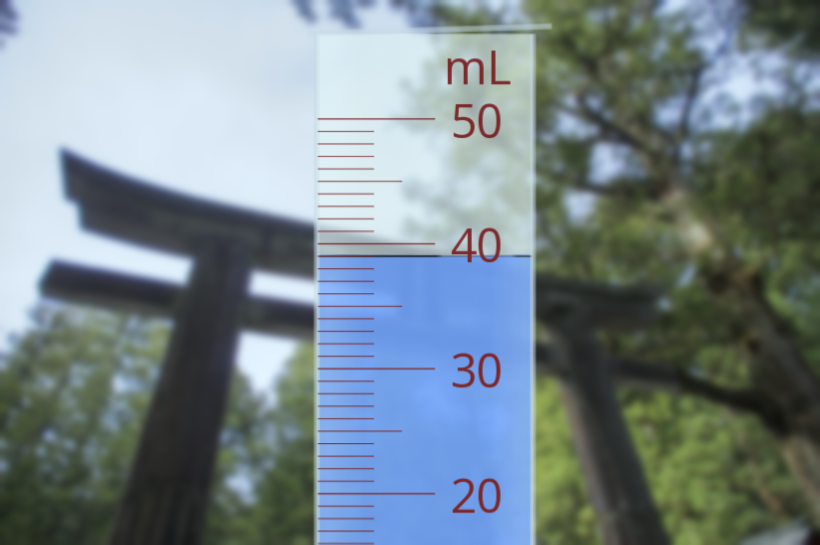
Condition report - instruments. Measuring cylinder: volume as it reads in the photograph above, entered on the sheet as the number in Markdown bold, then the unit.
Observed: **39** mL
